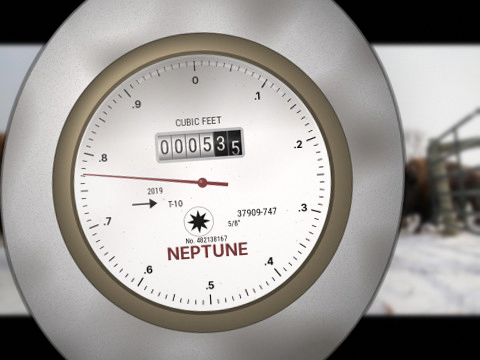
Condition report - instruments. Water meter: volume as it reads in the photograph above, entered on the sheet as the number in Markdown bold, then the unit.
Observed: **534.77** ft³
